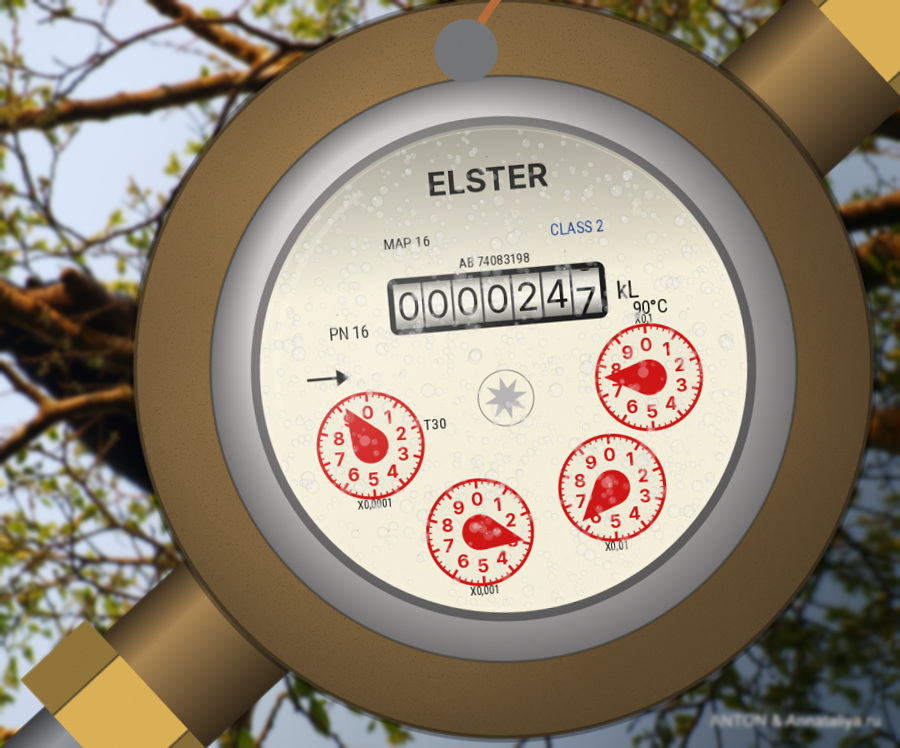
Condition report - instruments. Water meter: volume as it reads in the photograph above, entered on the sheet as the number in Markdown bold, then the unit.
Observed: **246.7629** kL
